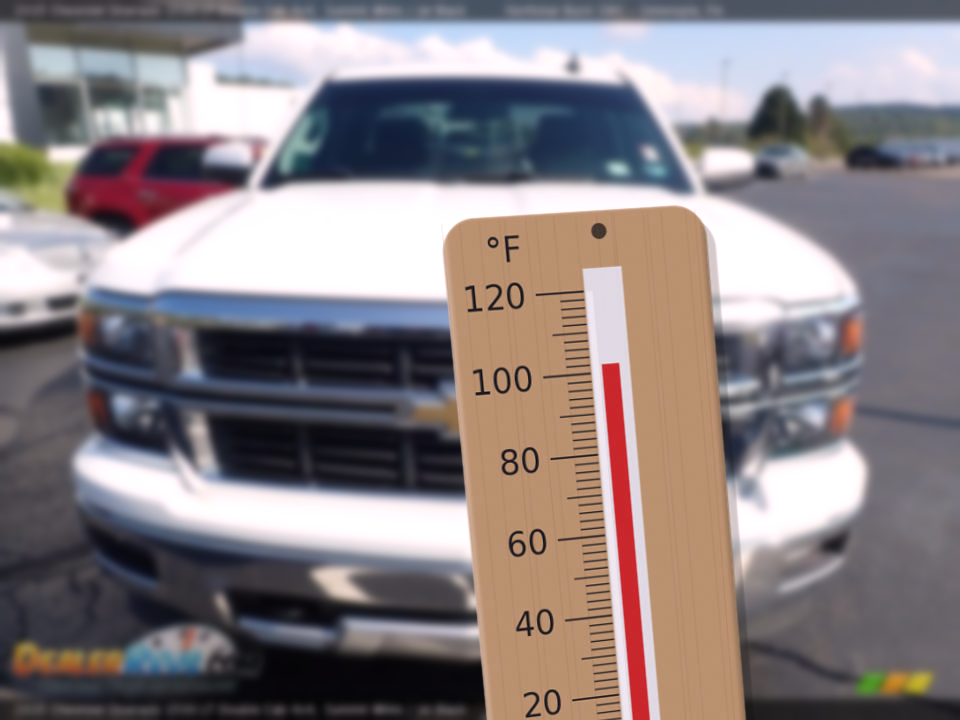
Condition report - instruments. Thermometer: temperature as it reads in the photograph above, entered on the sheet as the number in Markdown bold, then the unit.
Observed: **102** °F
